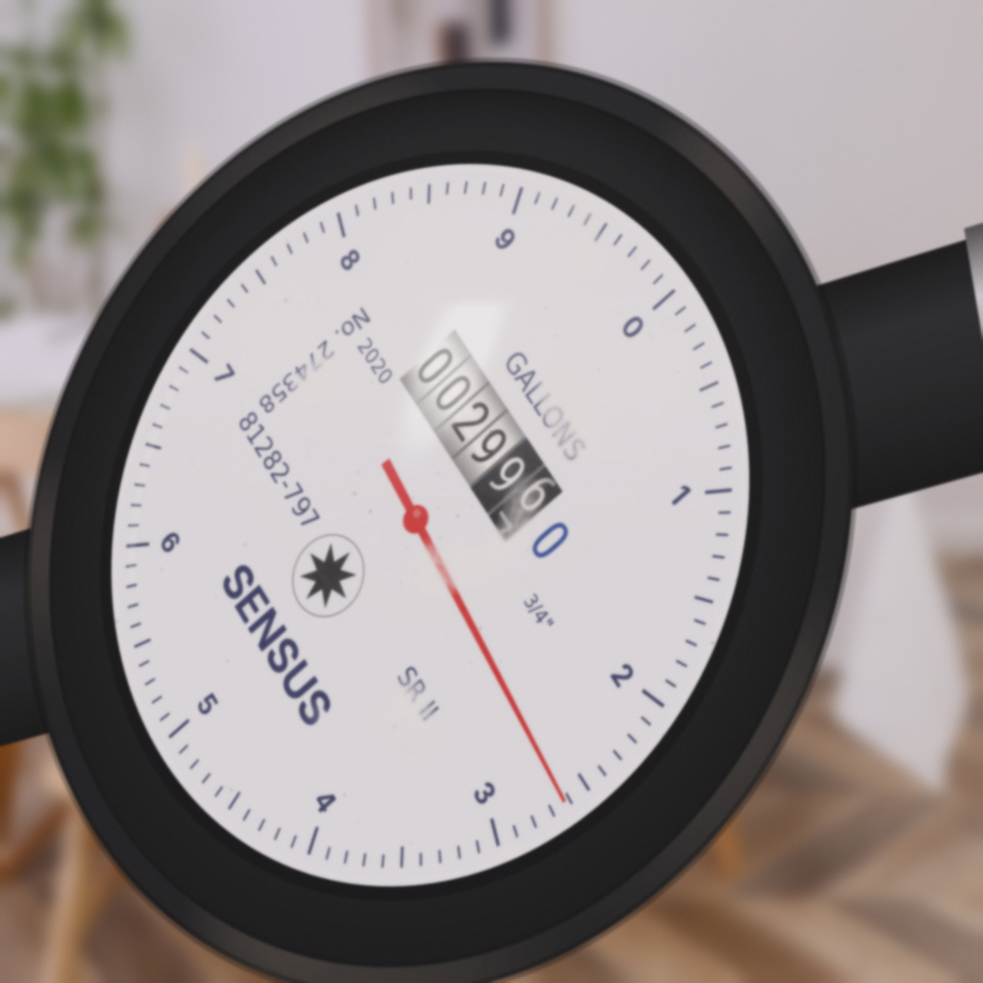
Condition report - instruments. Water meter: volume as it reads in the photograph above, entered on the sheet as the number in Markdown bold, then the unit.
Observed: **29962.6** gal
